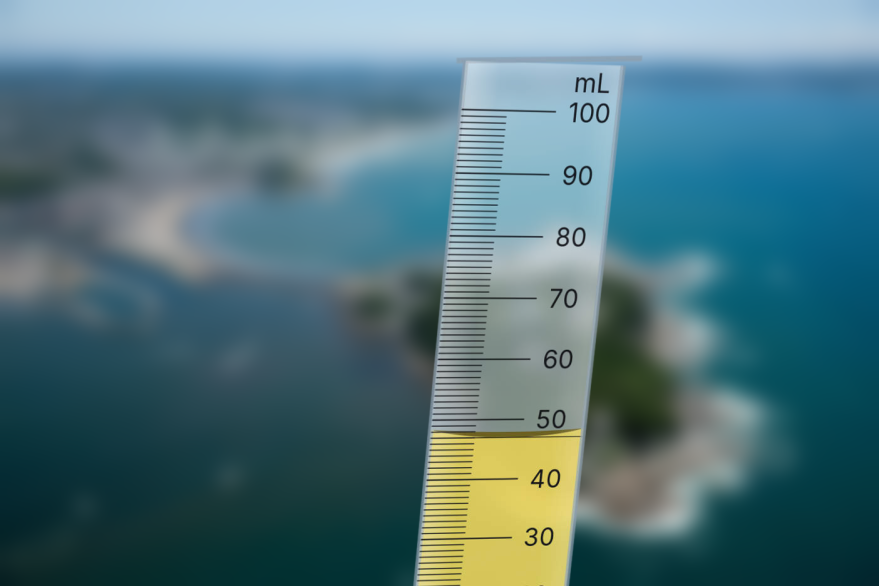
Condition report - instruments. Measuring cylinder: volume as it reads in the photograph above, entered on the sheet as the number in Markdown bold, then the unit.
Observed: **47** mL
